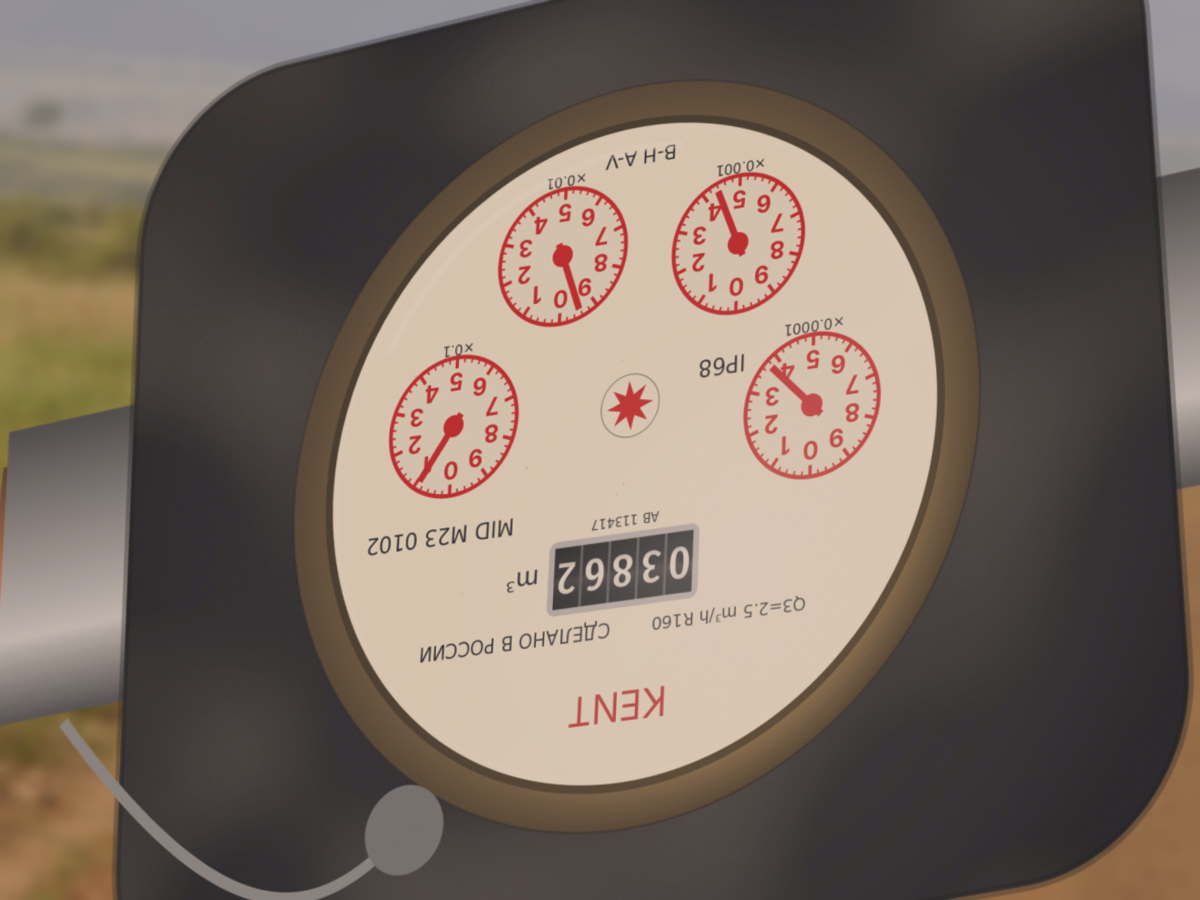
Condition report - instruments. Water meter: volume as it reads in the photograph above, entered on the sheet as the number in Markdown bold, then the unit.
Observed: **3862.0943** m³
